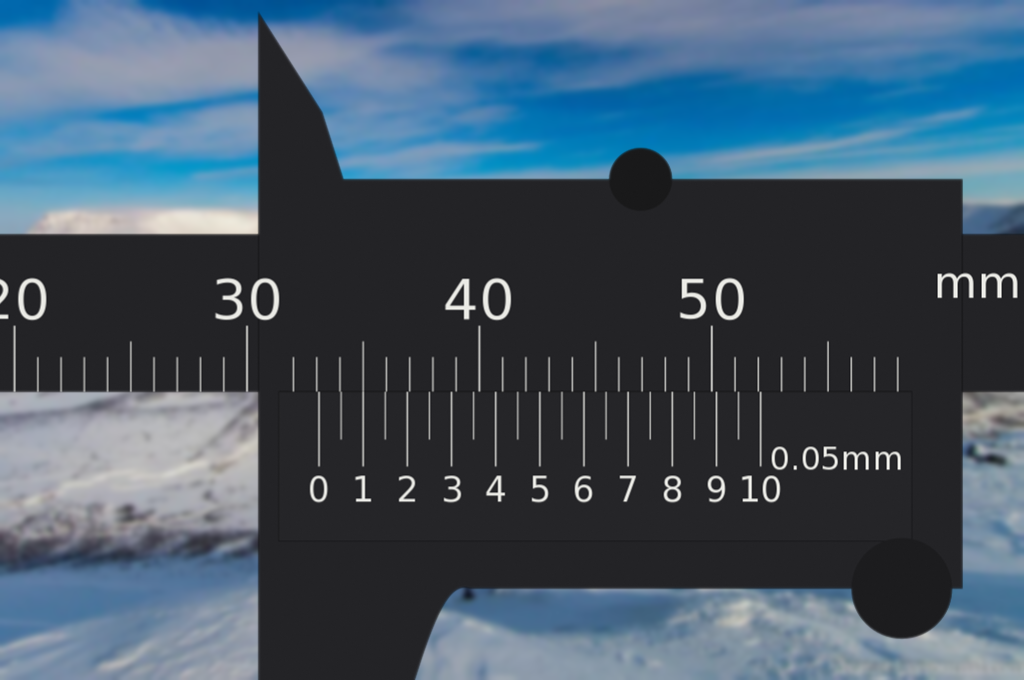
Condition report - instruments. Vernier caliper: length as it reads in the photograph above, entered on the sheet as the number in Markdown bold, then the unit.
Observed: **33.1** mm
